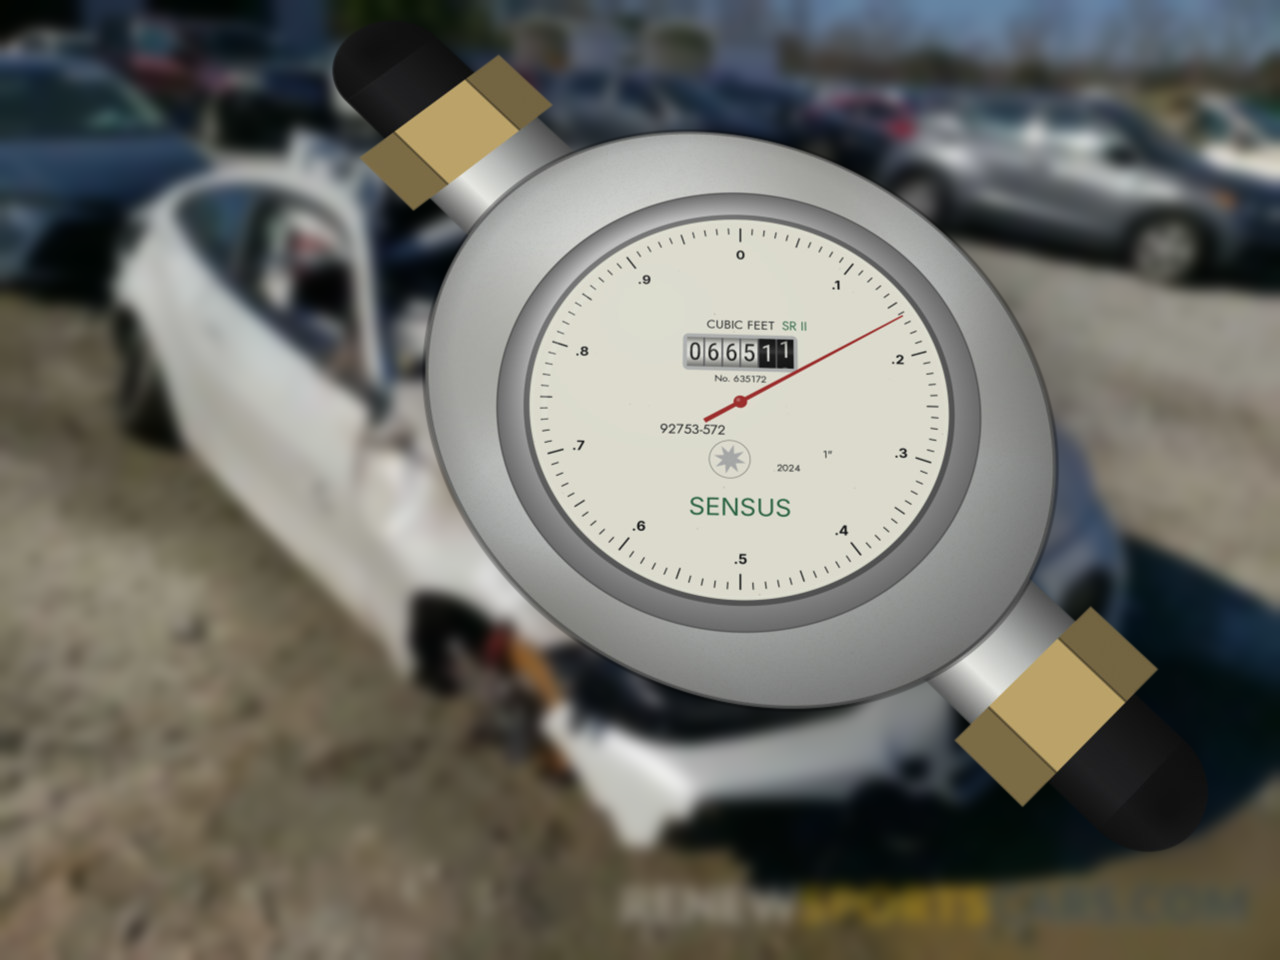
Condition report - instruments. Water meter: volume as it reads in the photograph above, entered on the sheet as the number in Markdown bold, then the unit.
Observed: **66511.16** ft³
